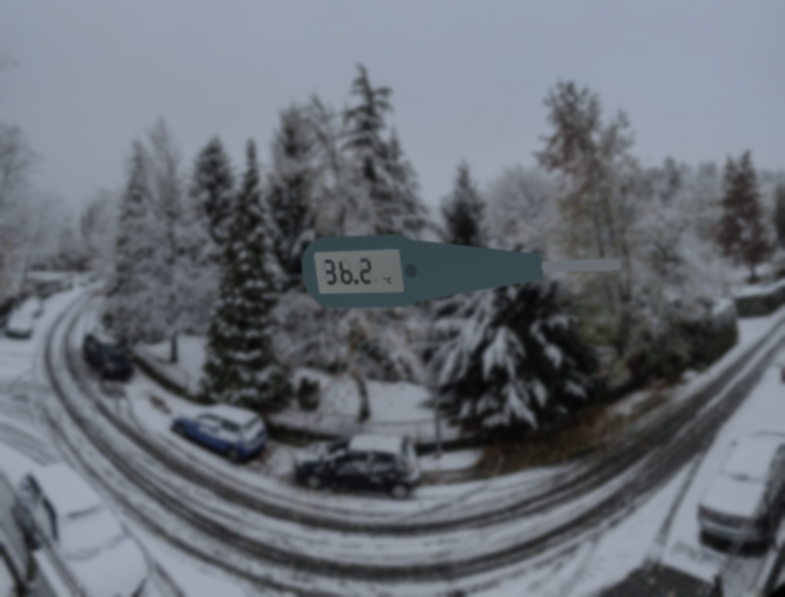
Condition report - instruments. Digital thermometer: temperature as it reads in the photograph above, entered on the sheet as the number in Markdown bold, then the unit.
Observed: **36.2** °C
